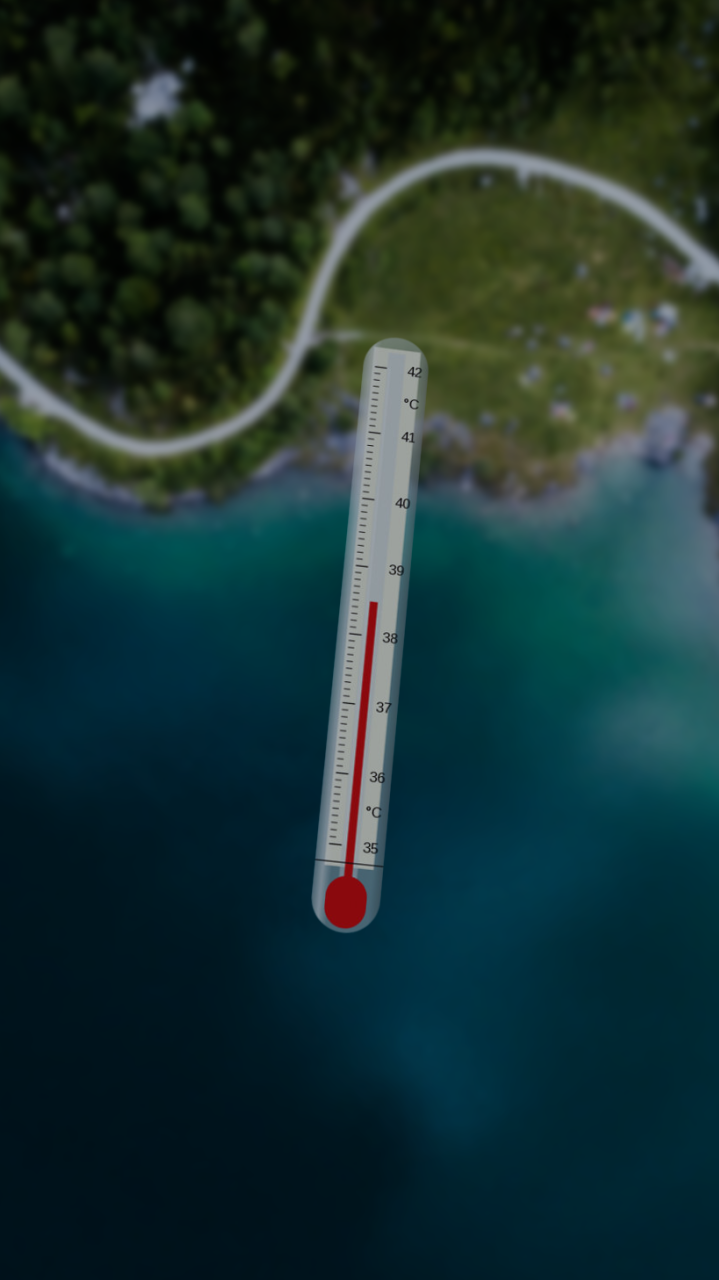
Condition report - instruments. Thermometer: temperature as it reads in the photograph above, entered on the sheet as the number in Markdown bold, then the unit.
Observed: **38.5** °C
